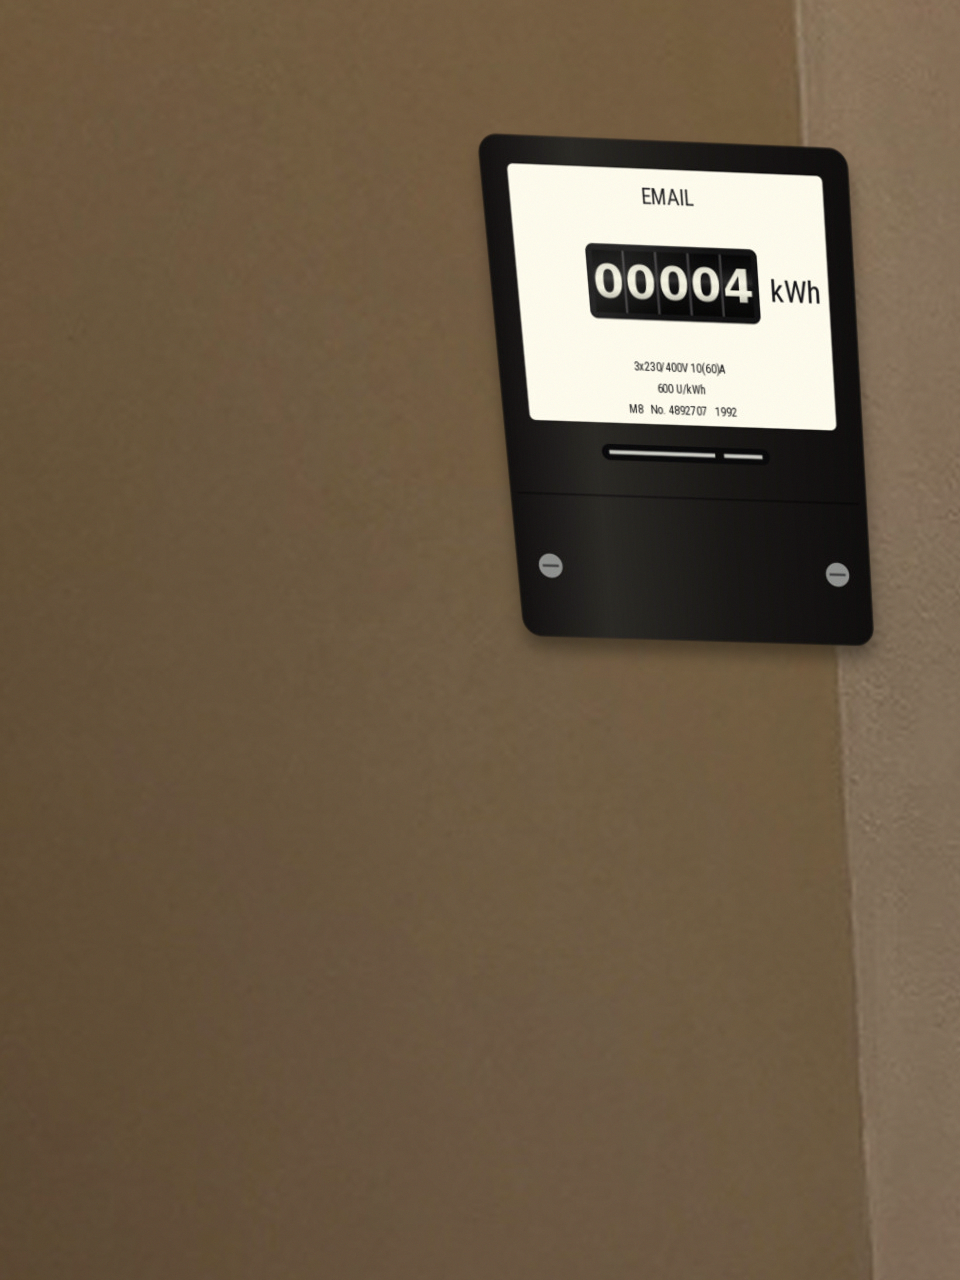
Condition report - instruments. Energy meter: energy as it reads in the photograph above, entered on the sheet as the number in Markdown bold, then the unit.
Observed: **4** kWh
